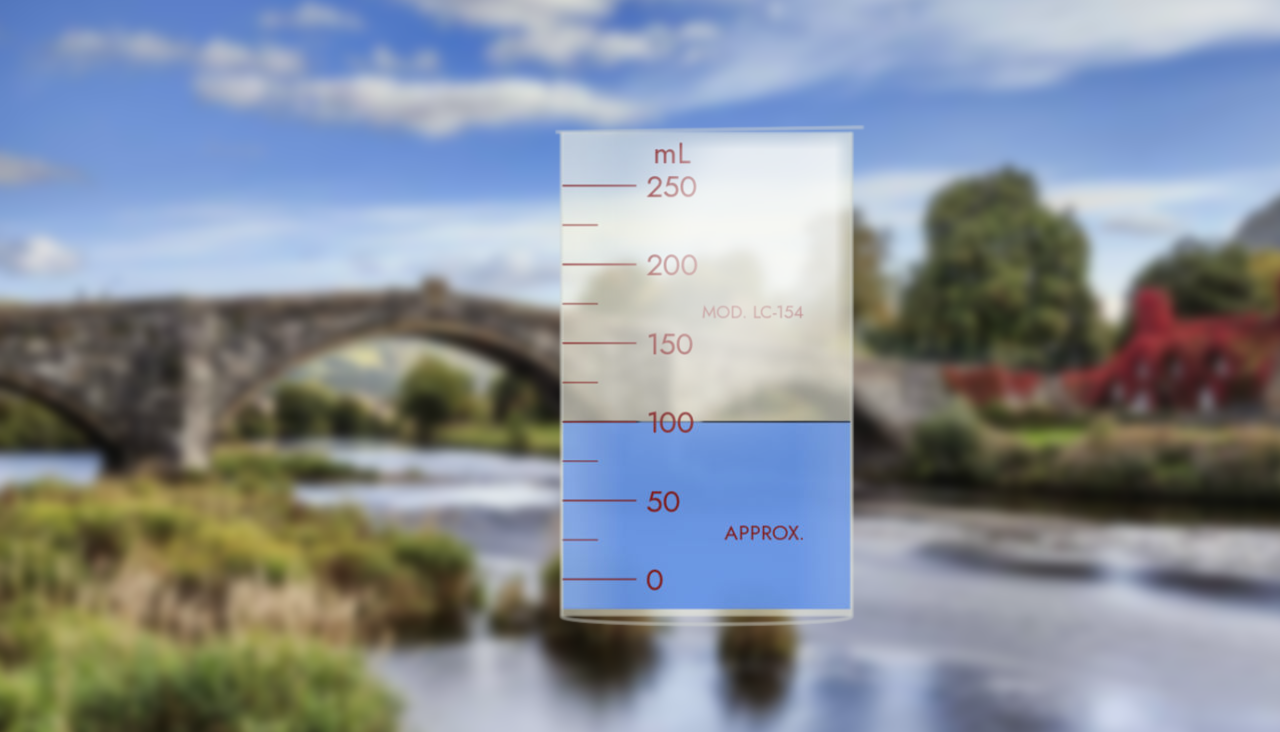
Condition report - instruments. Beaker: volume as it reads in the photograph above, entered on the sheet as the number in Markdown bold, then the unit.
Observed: **100** mL
